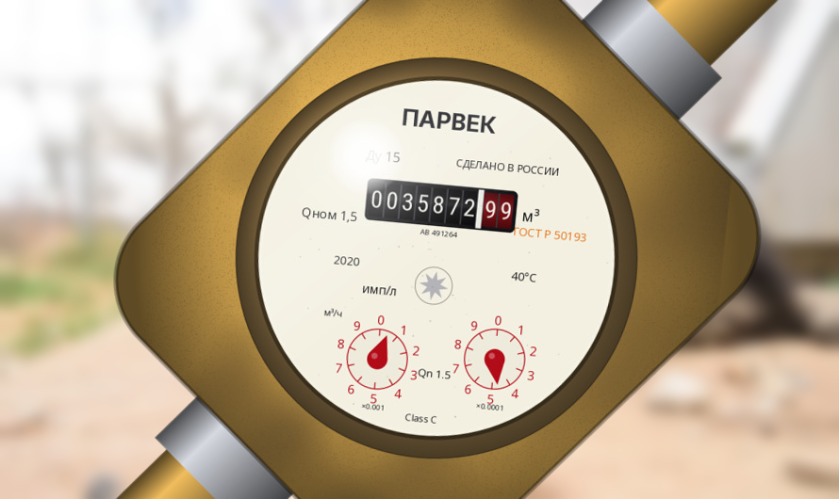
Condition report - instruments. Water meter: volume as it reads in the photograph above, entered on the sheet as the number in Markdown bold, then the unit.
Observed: **35872.9904** m³
